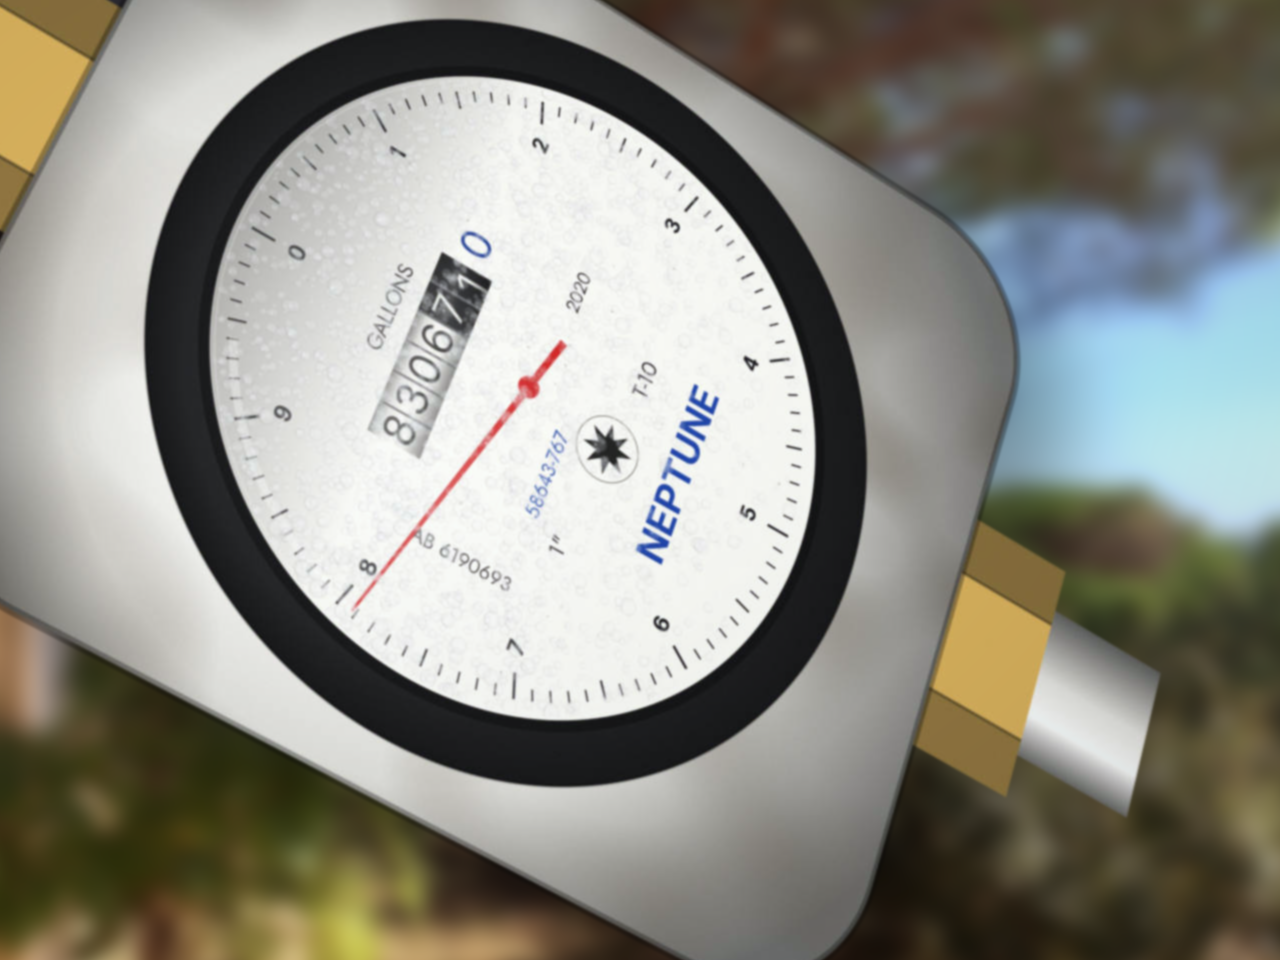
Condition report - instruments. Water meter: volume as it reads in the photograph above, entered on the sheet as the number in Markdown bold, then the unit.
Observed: **8306707.9** gal
